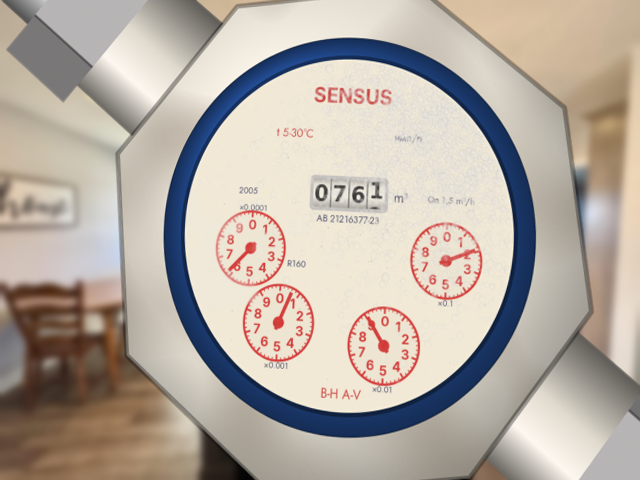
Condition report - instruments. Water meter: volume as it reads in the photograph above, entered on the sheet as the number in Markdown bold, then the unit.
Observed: **761.1906** m³
